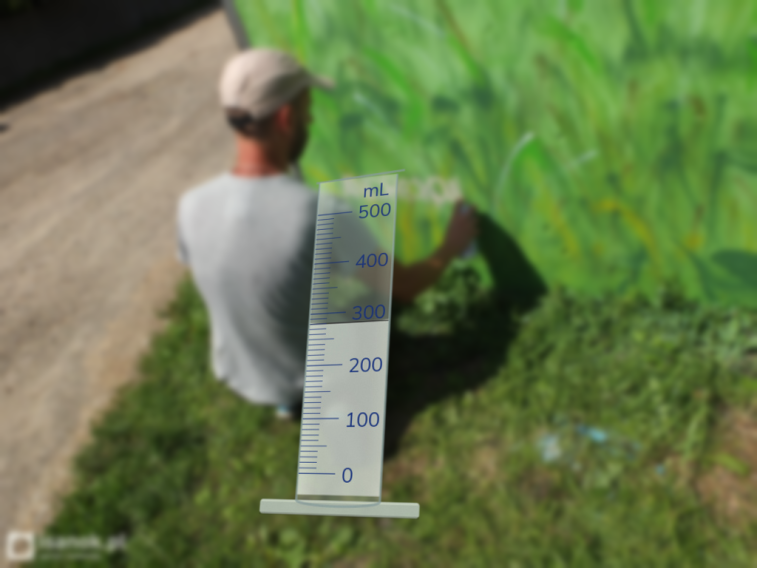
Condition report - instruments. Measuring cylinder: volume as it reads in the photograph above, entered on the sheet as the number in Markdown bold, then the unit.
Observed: **280** mL
